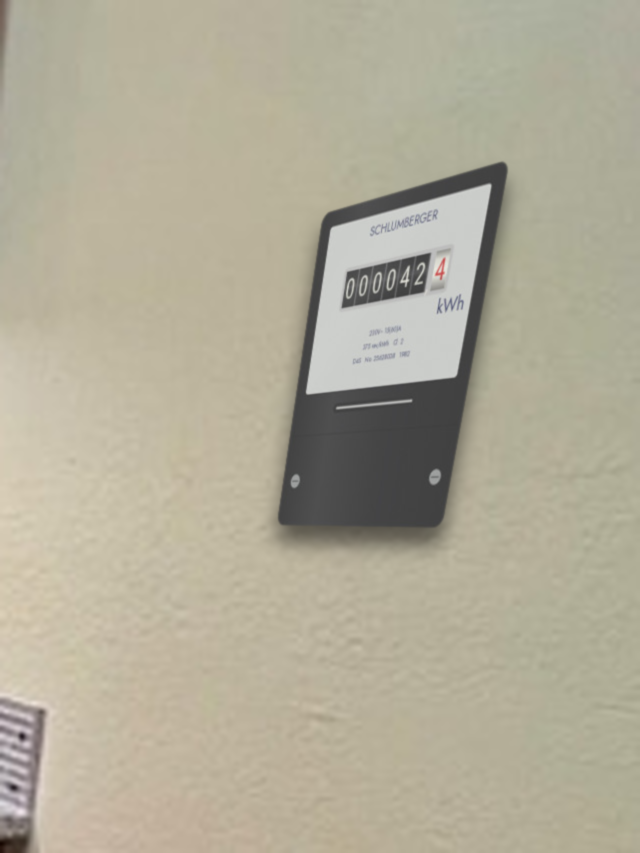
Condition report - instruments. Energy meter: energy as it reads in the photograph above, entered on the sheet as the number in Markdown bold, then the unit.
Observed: **42.4** kWh
